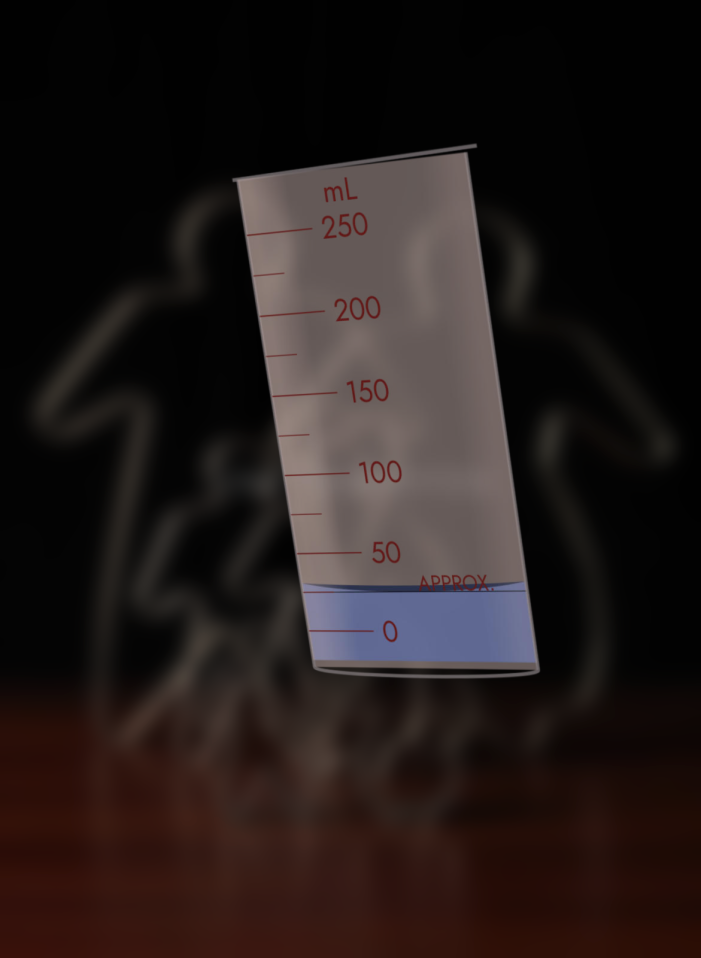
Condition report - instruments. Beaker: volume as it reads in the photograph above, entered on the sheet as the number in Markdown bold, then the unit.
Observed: **25** mL
